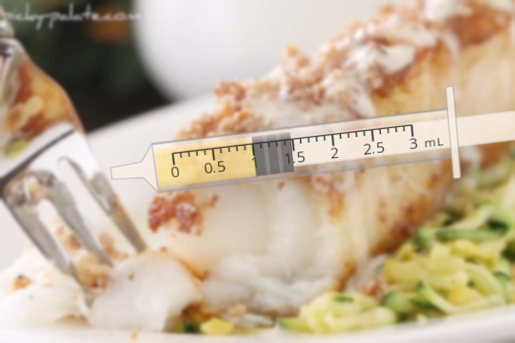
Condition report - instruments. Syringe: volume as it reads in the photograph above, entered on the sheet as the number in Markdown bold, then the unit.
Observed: **1** mL
